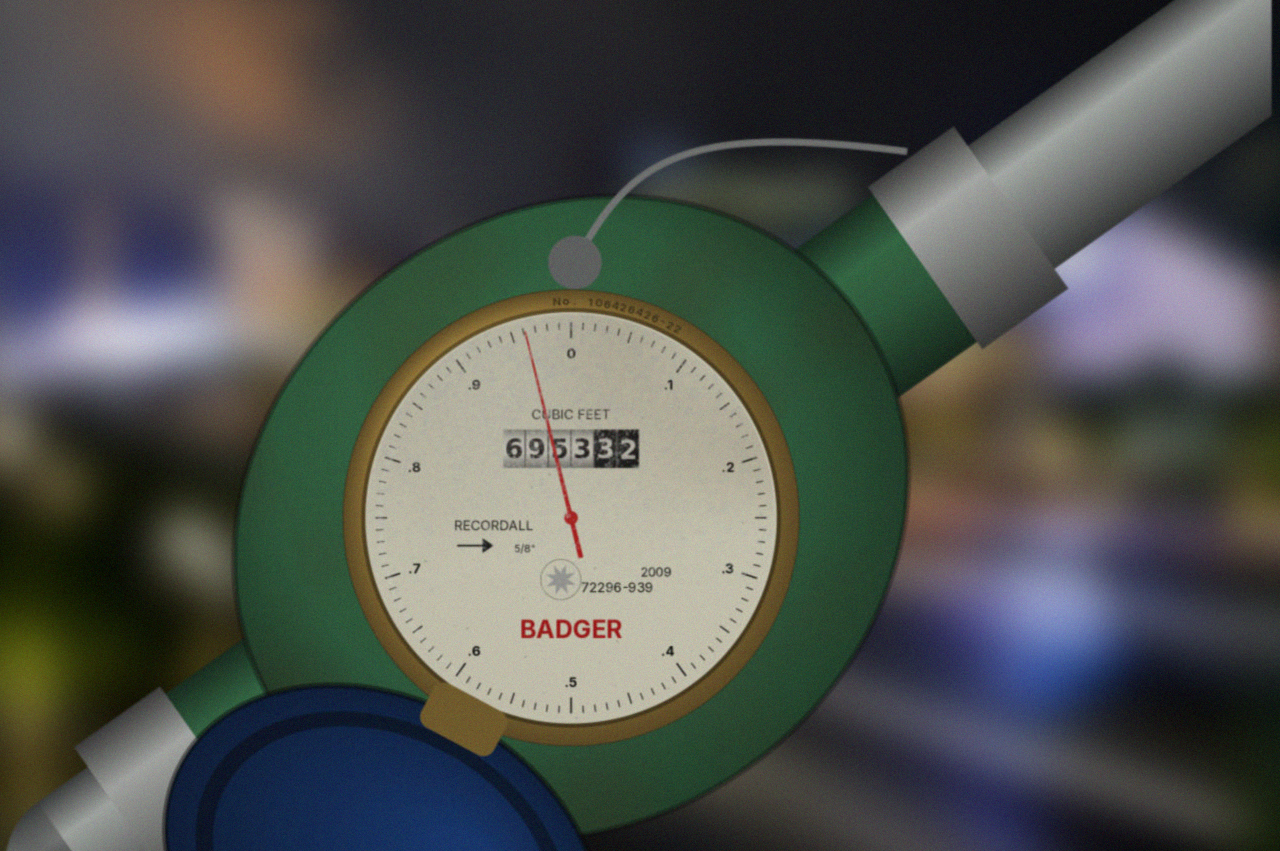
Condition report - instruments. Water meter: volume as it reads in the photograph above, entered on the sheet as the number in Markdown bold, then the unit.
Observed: **695331.96** ft³
